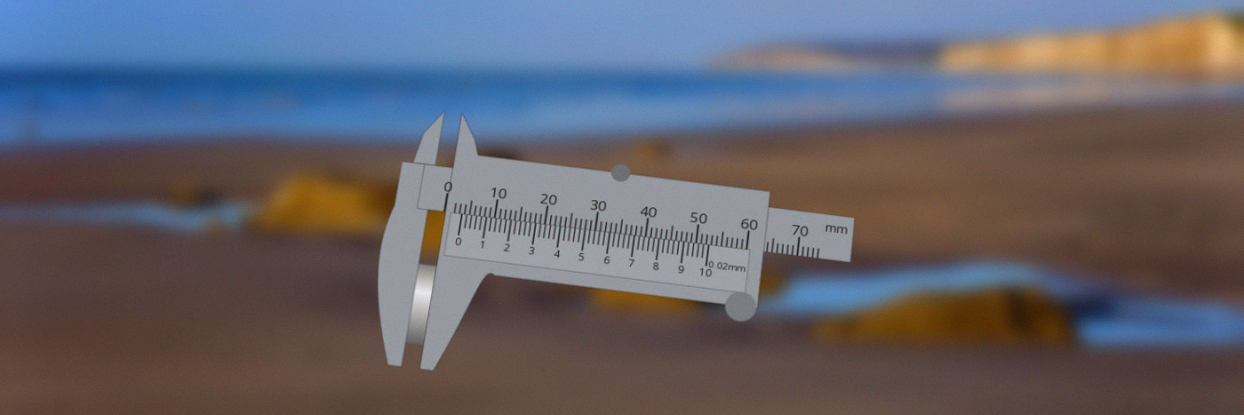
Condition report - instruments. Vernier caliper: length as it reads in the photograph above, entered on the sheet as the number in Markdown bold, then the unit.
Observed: **3.5** mm
